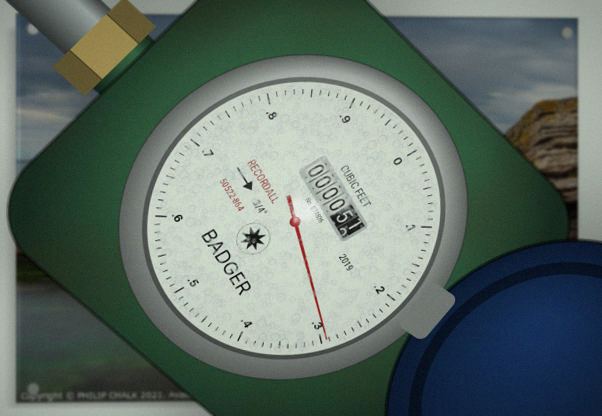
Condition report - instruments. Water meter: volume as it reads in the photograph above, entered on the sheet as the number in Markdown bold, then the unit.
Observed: **51.29** ft³
